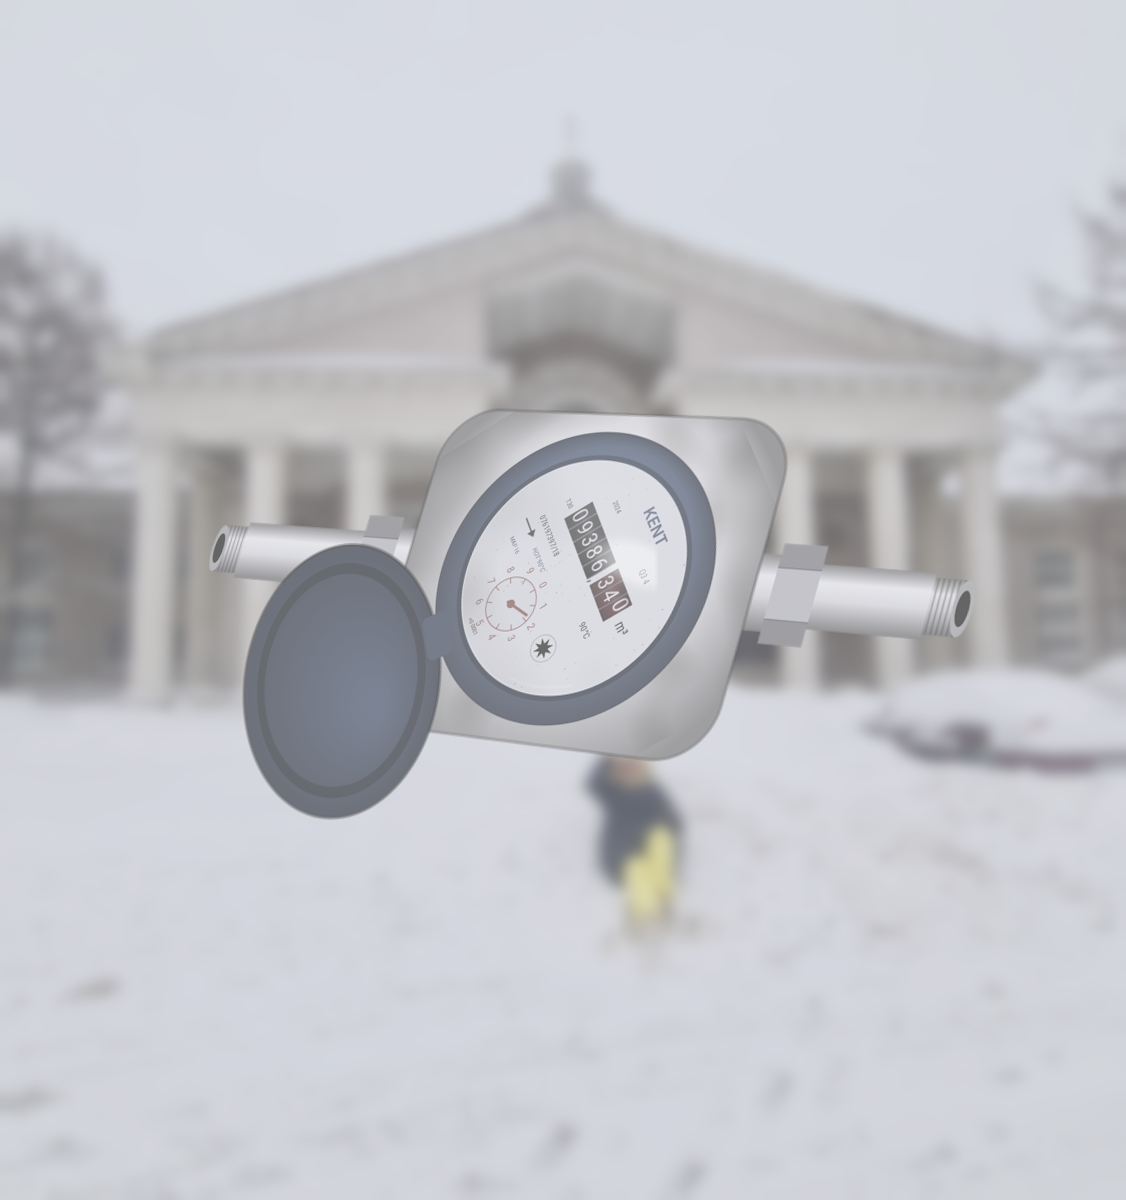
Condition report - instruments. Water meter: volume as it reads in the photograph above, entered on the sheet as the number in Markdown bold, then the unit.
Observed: **9386.3401** m³
